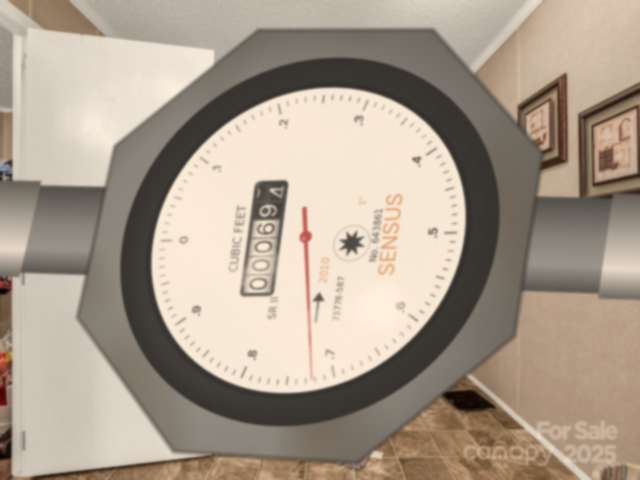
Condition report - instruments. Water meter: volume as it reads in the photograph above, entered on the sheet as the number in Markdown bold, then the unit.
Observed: **693.72** ft³
